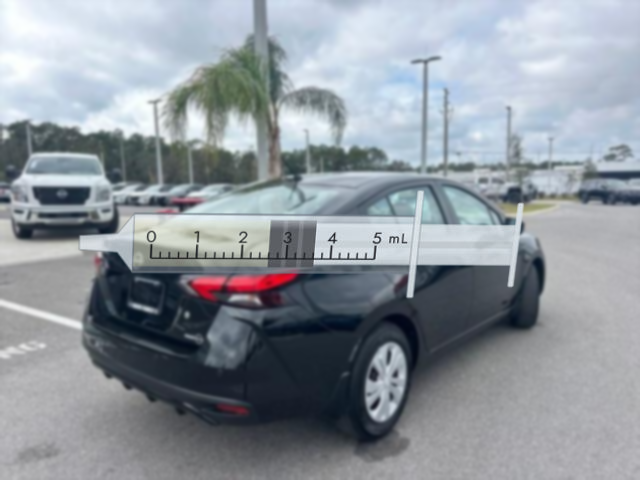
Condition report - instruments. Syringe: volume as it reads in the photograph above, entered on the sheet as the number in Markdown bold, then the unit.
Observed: **2.6** mL
